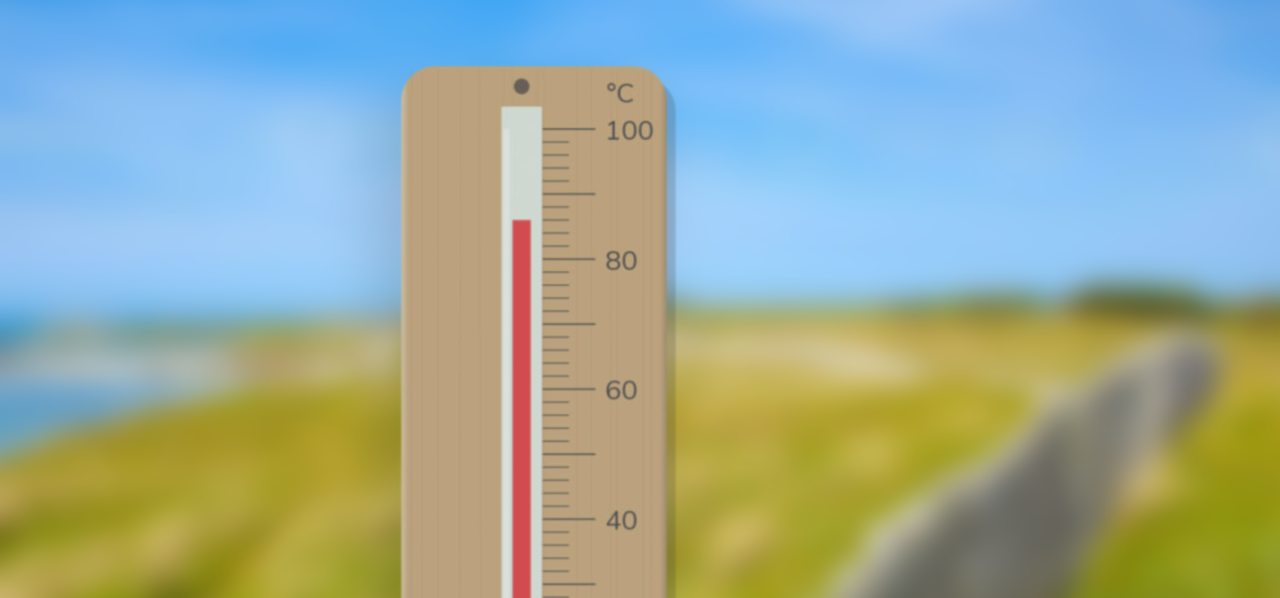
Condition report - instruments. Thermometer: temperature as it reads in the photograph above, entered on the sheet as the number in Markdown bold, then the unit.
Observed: **86** °C
